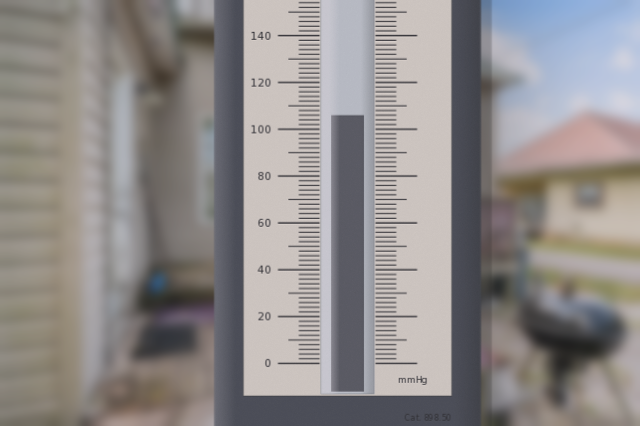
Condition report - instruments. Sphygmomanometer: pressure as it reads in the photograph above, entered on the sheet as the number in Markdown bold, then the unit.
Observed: **106** mmHg
